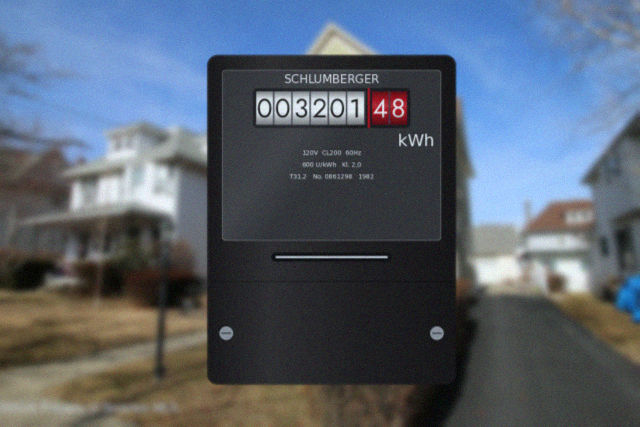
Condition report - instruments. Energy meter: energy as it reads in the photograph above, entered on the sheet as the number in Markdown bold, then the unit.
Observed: **3201.48** kWh
